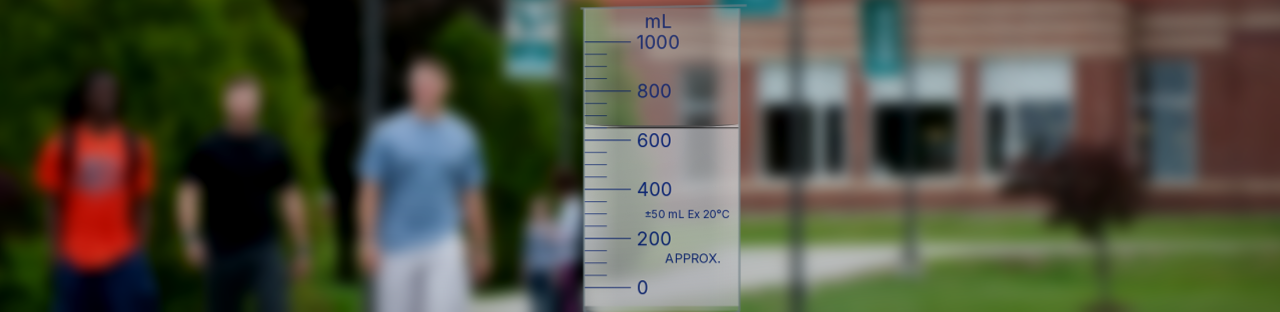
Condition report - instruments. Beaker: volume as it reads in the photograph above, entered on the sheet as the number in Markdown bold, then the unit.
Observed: **650** mL
